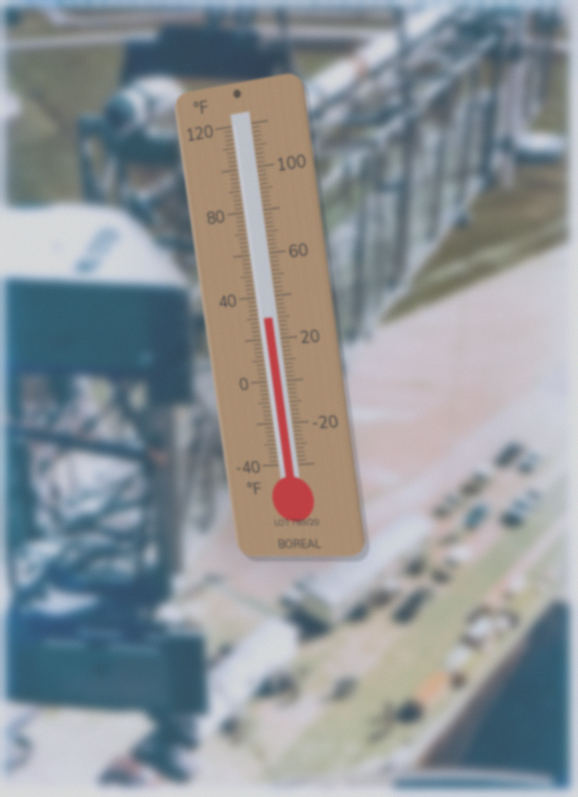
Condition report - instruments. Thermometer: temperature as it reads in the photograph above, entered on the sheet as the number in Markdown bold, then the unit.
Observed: **30** °F
